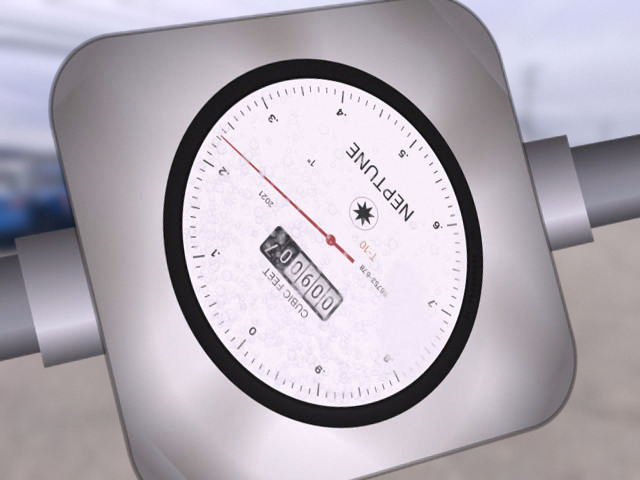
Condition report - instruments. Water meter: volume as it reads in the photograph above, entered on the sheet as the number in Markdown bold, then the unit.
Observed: **9007.23** ft³
